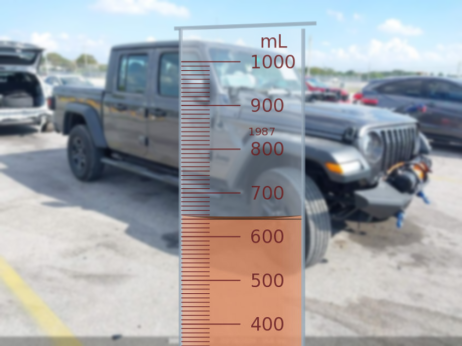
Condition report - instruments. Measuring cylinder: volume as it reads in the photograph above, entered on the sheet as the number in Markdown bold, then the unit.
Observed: **640** mL
